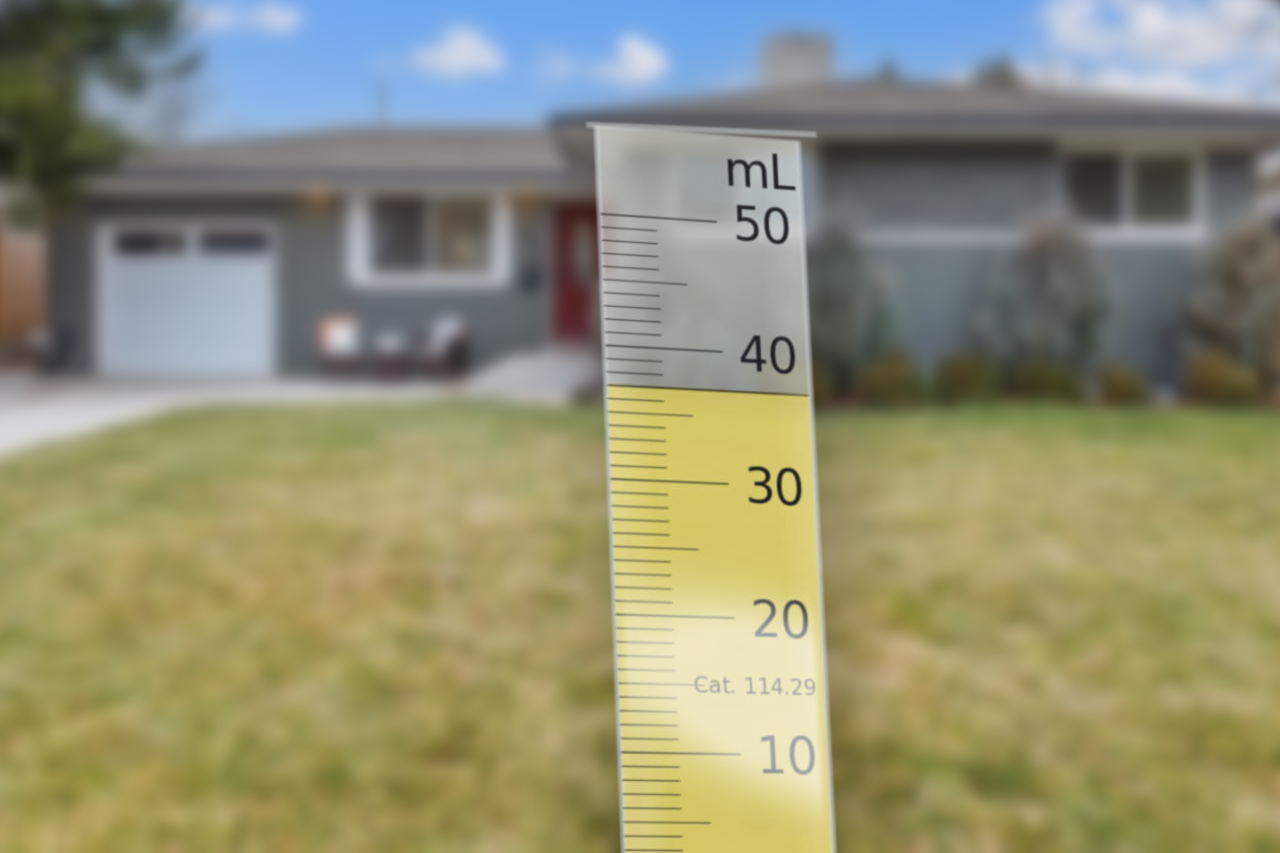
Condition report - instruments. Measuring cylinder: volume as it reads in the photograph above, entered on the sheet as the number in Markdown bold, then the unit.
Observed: **37** mL
